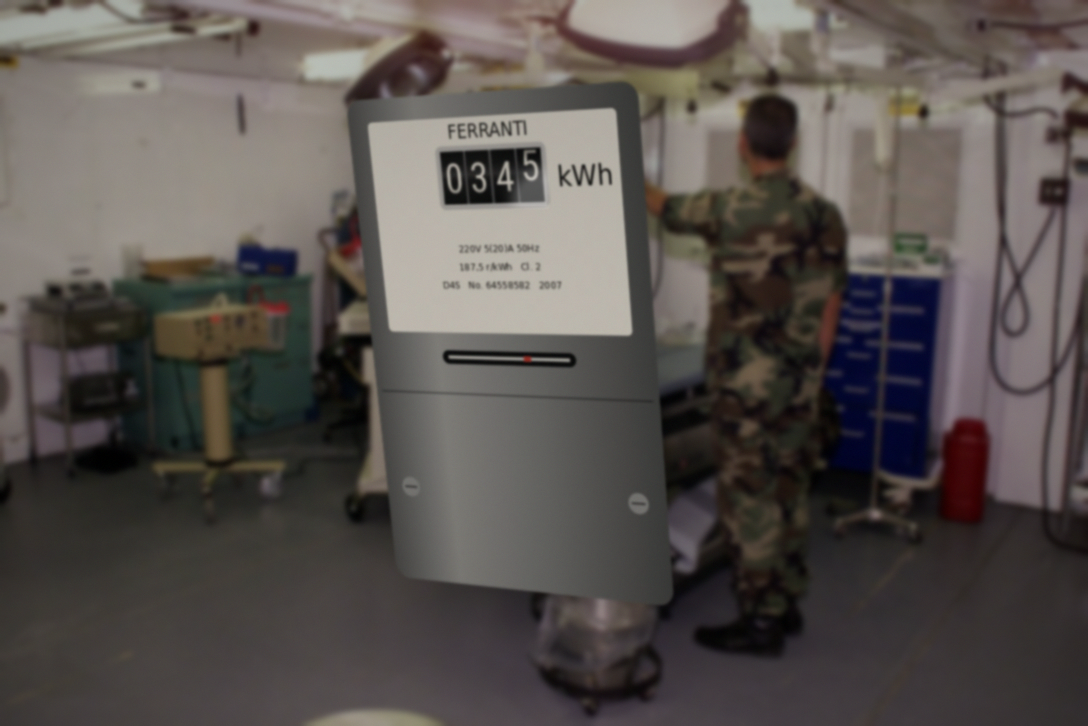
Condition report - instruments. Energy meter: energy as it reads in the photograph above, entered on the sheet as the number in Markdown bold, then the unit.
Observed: **345** kWh
